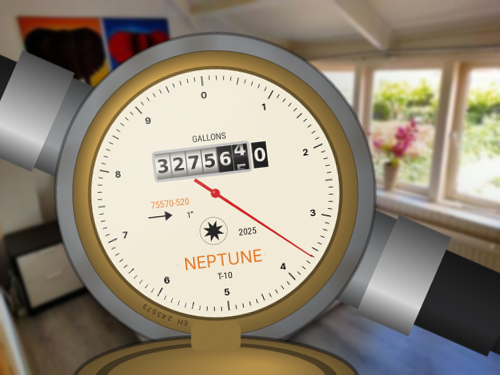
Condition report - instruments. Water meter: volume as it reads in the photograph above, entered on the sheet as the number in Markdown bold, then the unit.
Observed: **3275643.6** gal
